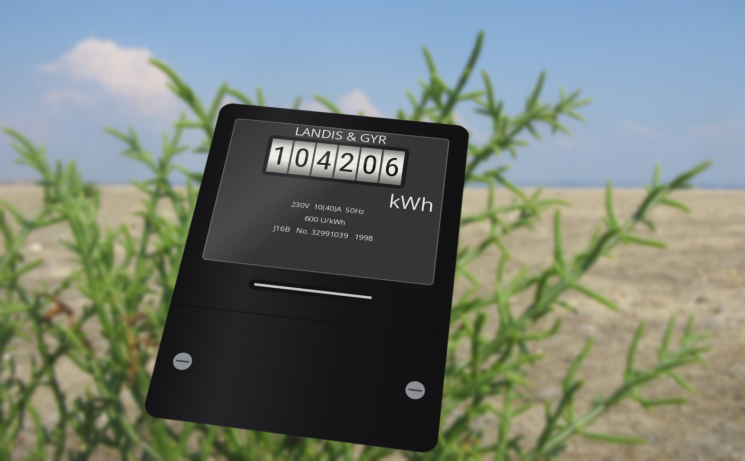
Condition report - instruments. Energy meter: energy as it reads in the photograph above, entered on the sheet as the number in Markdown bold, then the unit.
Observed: **104206** kWh
